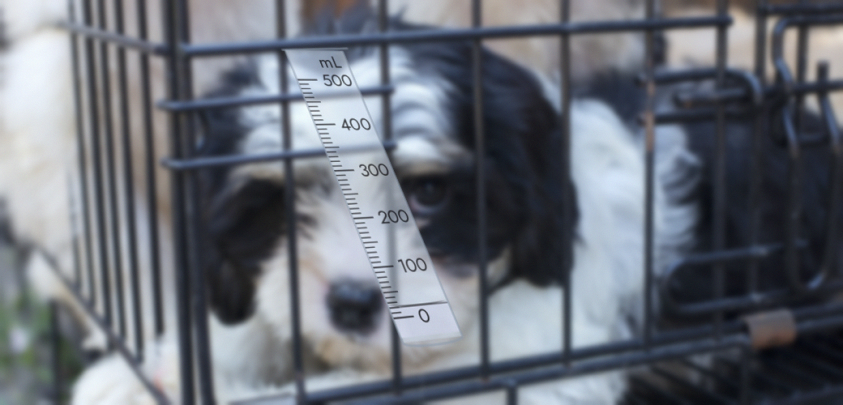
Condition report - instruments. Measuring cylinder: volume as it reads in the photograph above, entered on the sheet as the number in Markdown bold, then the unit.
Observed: **20** mL
